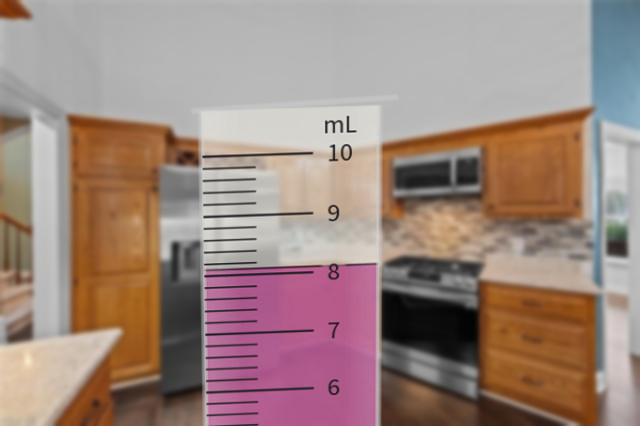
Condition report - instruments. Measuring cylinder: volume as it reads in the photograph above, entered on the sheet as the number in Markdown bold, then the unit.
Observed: **8.1** mL
